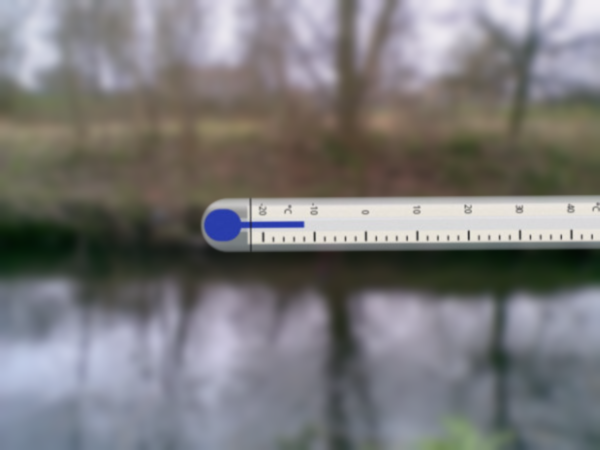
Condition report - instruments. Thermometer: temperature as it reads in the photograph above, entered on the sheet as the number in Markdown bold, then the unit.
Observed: **-12** °C
